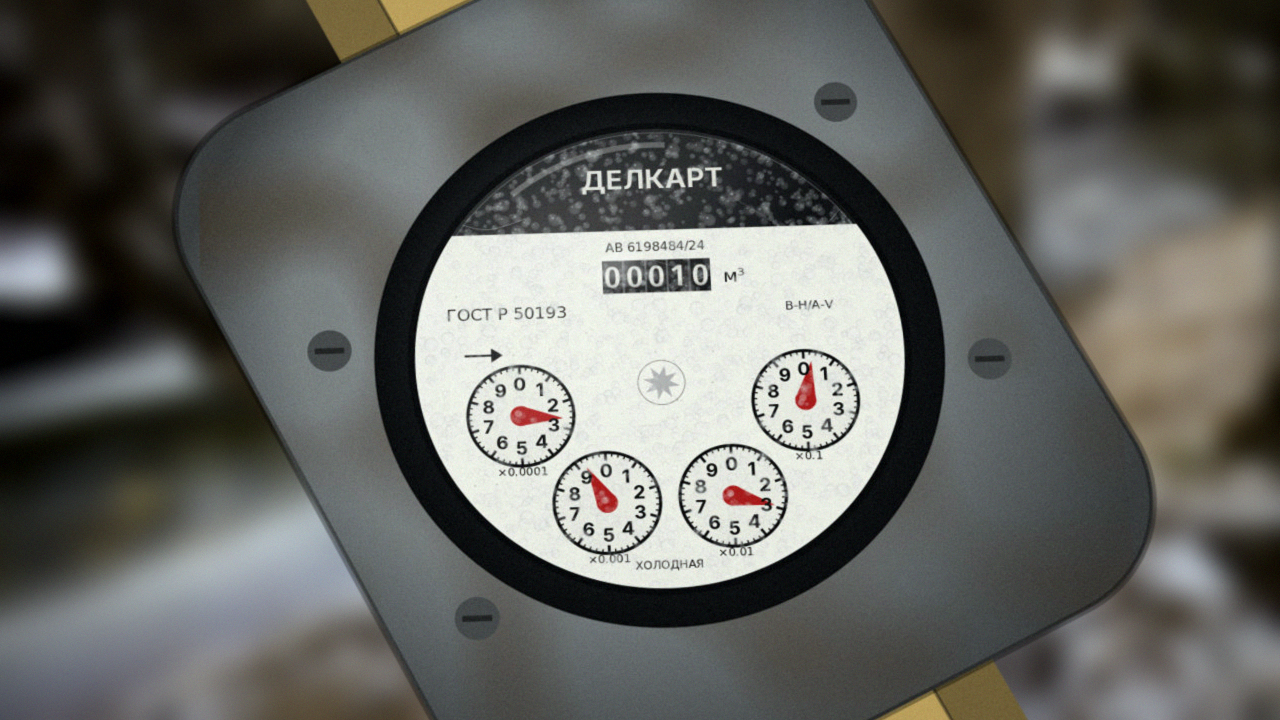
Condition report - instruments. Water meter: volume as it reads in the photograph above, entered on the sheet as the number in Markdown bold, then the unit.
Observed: **10.0292** m³
